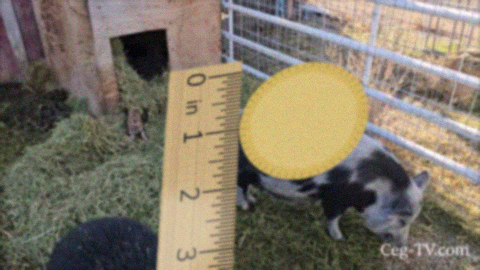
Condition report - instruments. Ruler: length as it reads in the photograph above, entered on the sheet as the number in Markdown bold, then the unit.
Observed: **2** in
